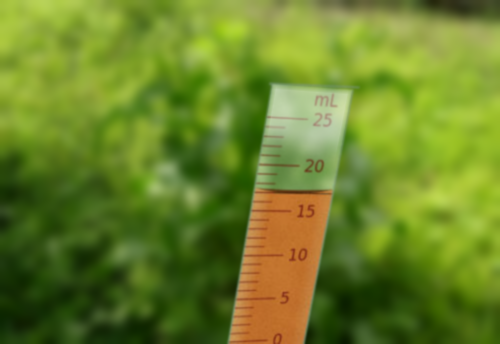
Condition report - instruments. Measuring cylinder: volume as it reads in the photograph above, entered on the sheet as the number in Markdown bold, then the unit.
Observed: **17** mL
